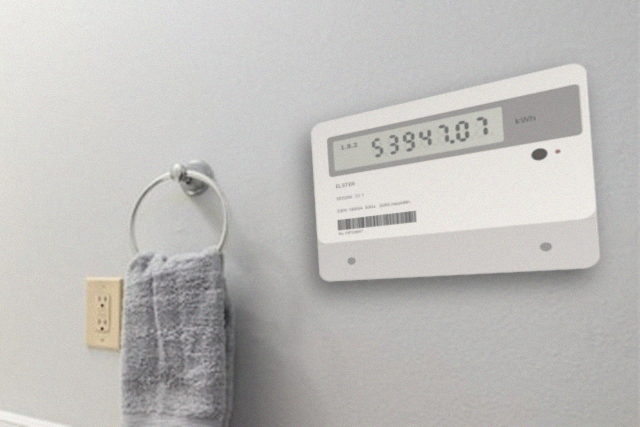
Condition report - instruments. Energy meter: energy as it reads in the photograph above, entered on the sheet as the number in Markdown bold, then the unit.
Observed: **53947.07** kWh
